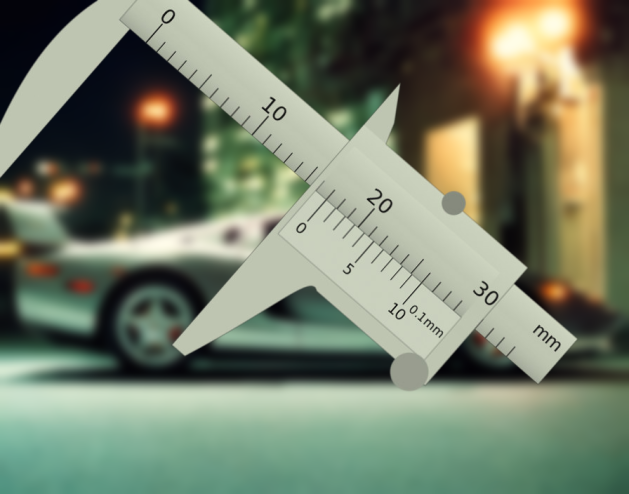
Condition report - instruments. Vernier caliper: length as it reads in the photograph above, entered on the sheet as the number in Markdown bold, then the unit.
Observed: **17.0** mm
